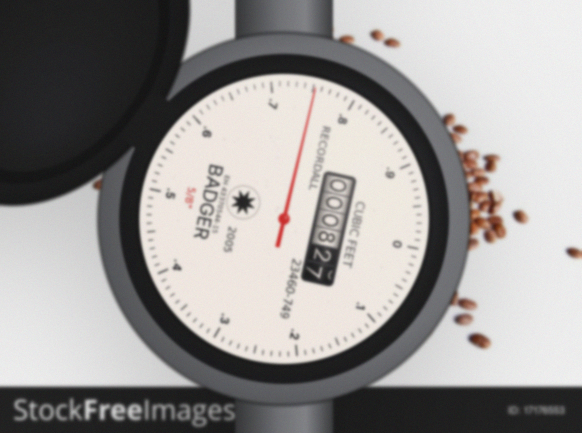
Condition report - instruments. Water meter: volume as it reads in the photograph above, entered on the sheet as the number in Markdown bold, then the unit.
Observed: **826.75** ft³
